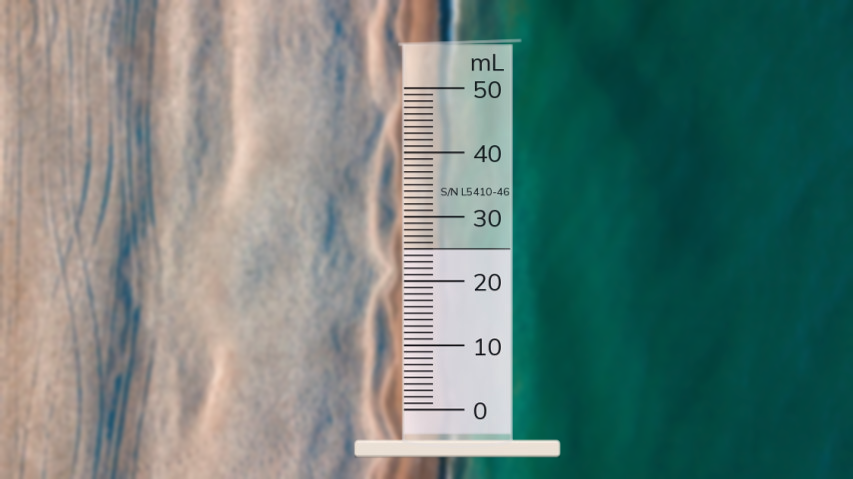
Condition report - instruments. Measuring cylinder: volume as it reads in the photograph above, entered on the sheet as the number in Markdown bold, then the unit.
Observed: **25** mL
